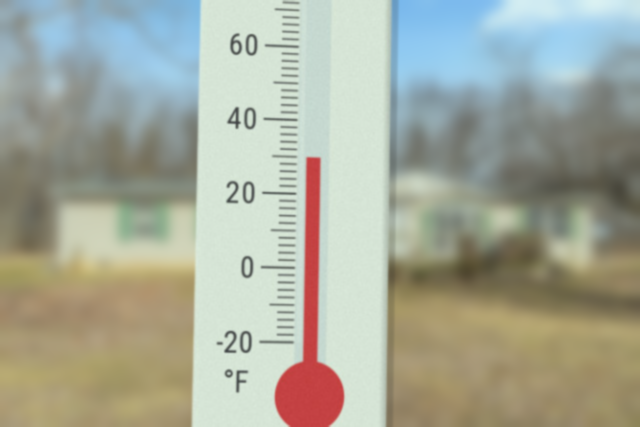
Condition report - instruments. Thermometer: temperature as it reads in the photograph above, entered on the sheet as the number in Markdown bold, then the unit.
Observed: **30** °F
